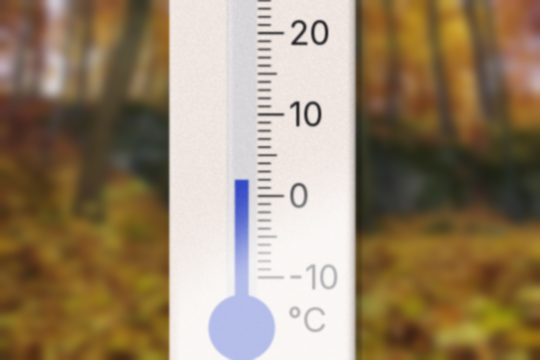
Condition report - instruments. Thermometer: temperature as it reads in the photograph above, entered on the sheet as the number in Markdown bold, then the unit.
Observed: **2** °C
